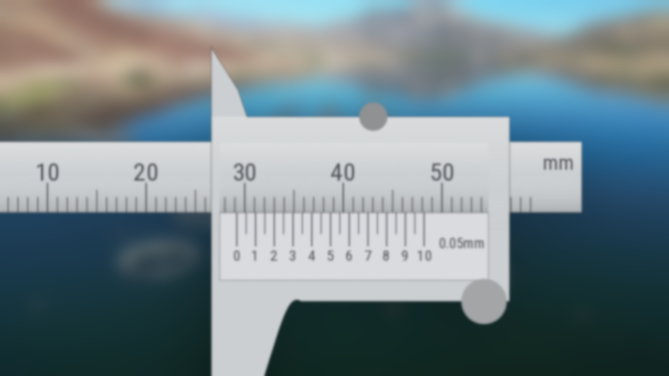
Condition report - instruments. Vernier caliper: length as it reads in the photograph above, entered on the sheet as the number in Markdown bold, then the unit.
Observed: **29.2** mm
